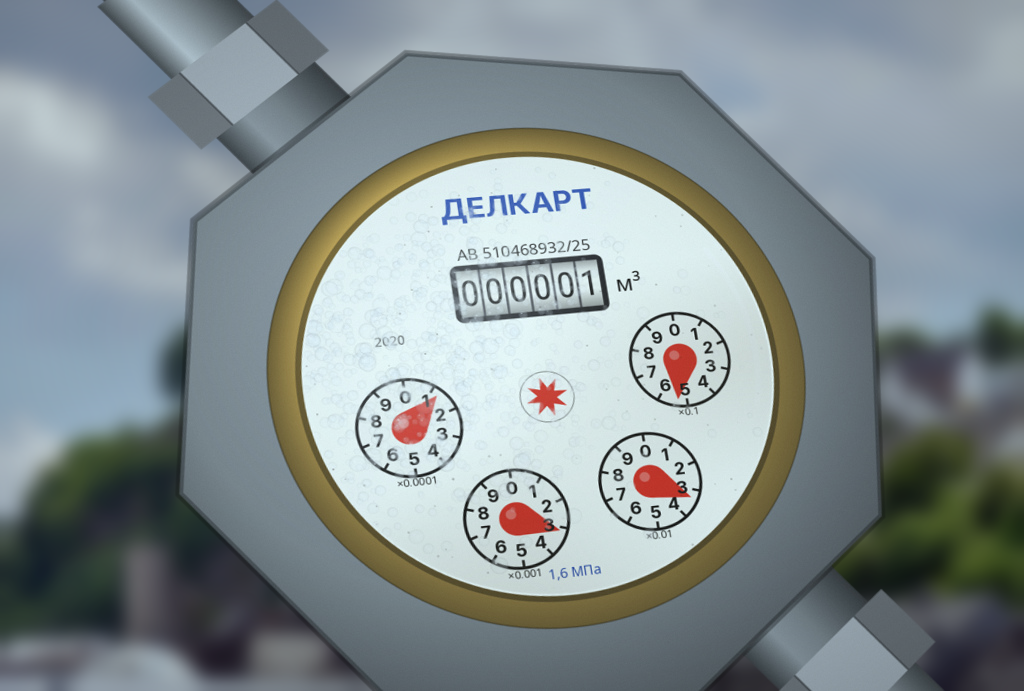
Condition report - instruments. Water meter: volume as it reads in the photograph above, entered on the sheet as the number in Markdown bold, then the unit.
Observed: **1.5331** m³
